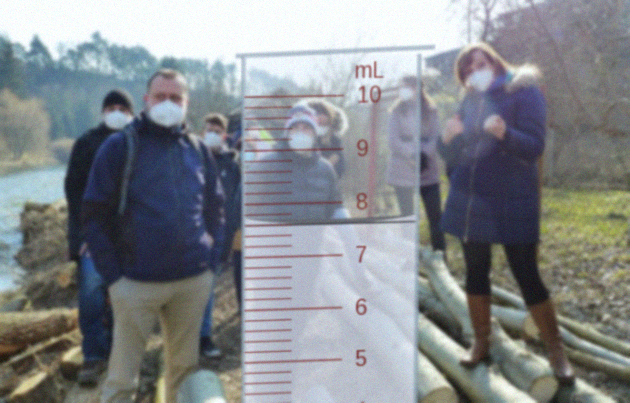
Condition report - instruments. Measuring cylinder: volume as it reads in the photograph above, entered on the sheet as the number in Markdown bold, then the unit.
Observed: **7.6** mL
